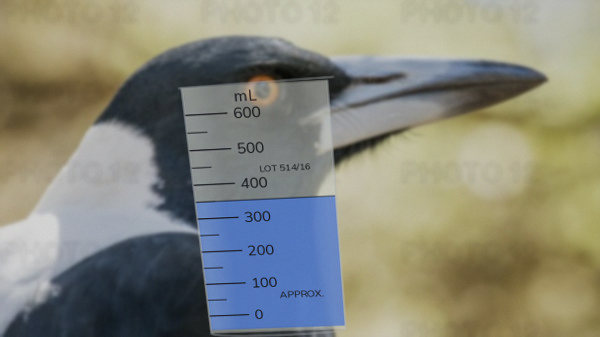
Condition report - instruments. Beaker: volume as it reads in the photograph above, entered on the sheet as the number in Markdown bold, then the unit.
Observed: **350** mL
